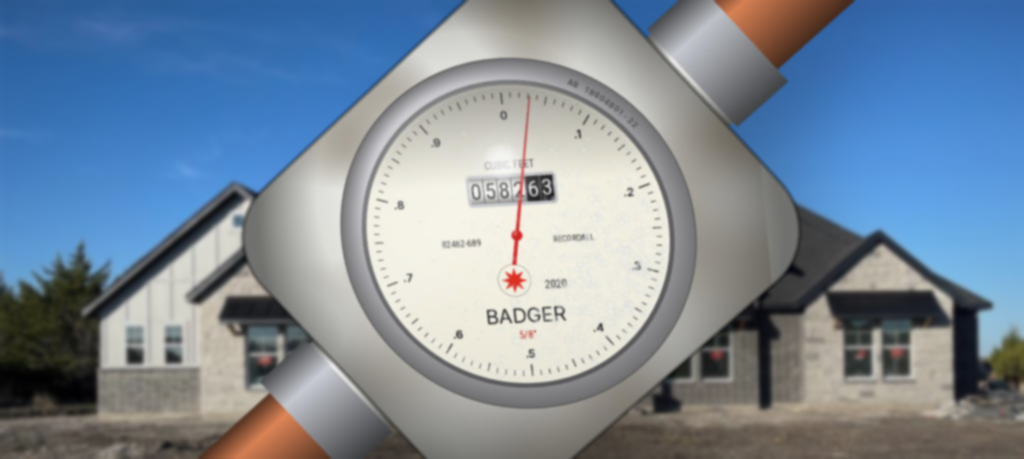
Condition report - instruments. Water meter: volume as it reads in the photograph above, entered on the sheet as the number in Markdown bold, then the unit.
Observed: **58263.03** ft³
